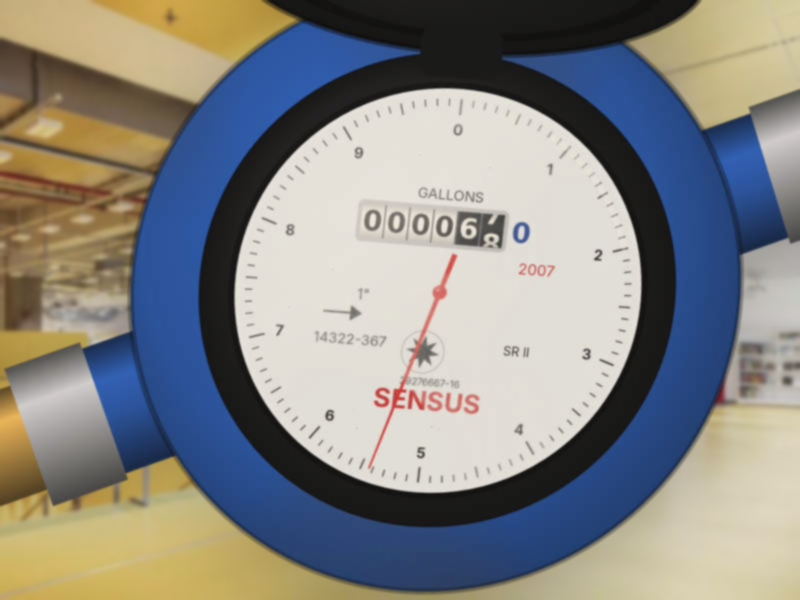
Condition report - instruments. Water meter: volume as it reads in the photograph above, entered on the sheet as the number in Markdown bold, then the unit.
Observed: **675.4** gal
